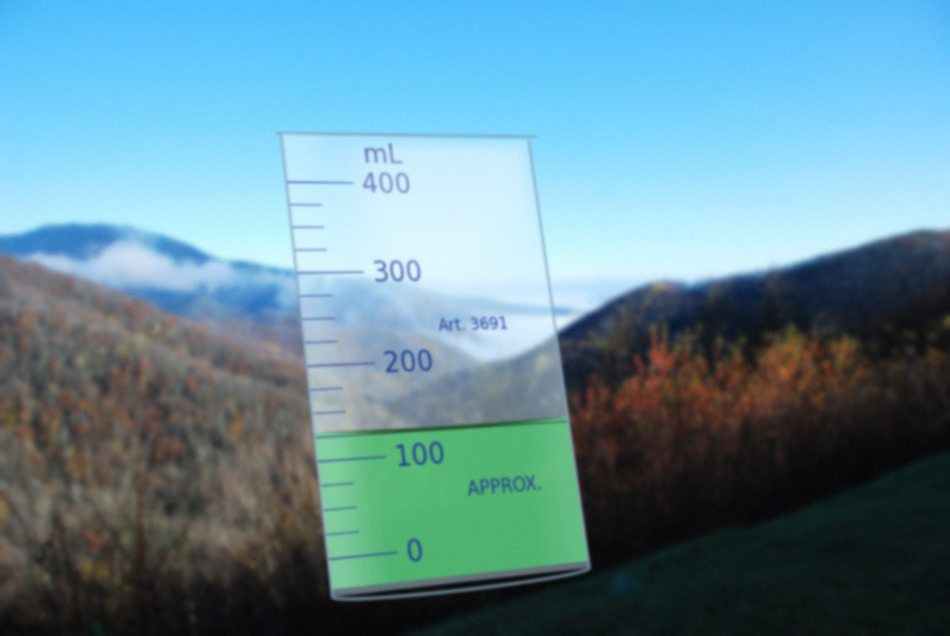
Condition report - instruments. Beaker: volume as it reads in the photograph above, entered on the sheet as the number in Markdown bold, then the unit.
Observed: **125** mL
